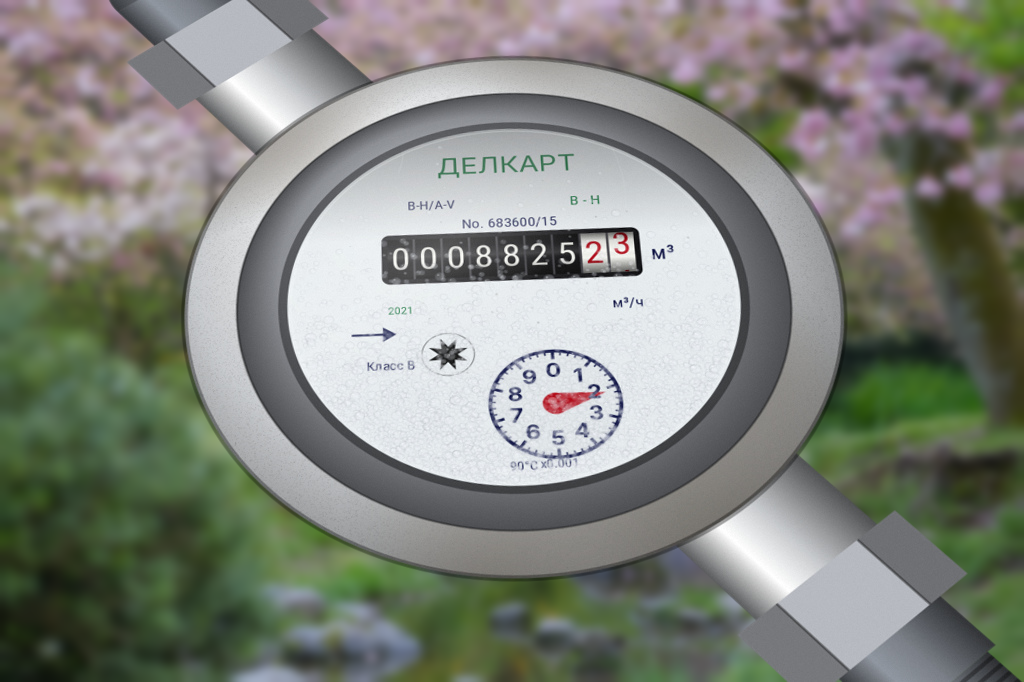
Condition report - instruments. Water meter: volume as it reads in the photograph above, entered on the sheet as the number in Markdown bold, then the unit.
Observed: **8825.232** m³
